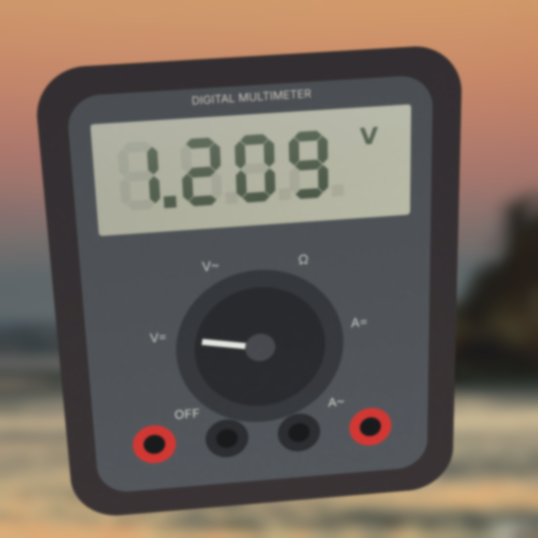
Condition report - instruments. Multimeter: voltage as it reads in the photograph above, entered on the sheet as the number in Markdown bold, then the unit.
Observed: **1.209** V
